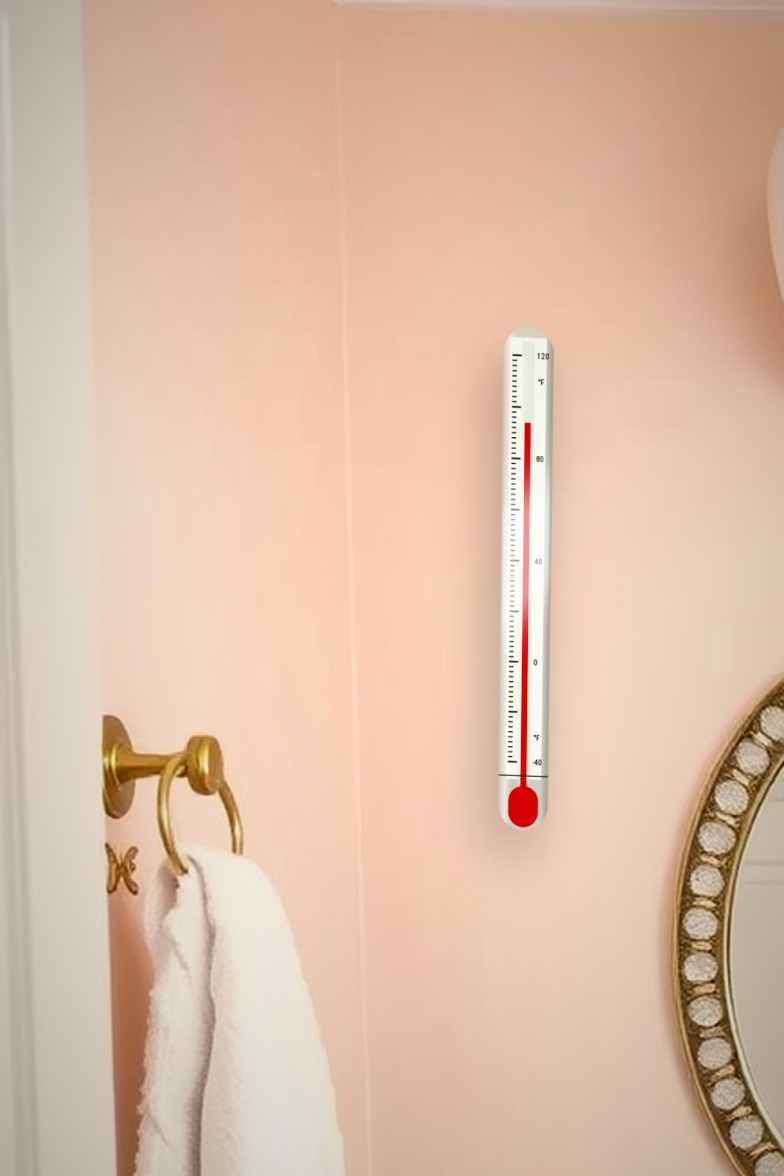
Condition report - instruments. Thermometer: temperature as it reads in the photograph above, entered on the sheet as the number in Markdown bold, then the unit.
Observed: **94** °F
